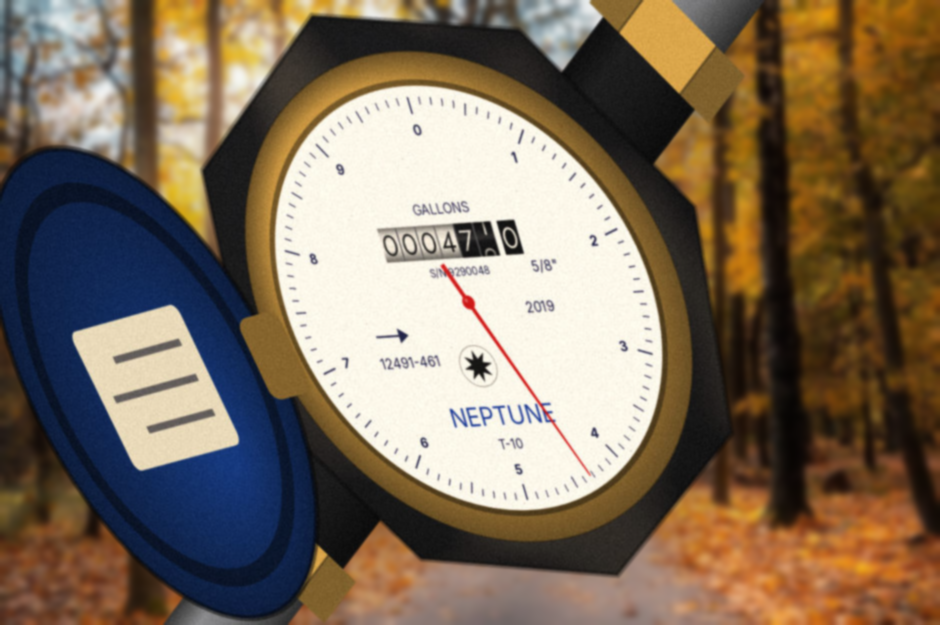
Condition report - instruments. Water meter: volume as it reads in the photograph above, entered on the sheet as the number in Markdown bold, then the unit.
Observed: **4714.3** gal
